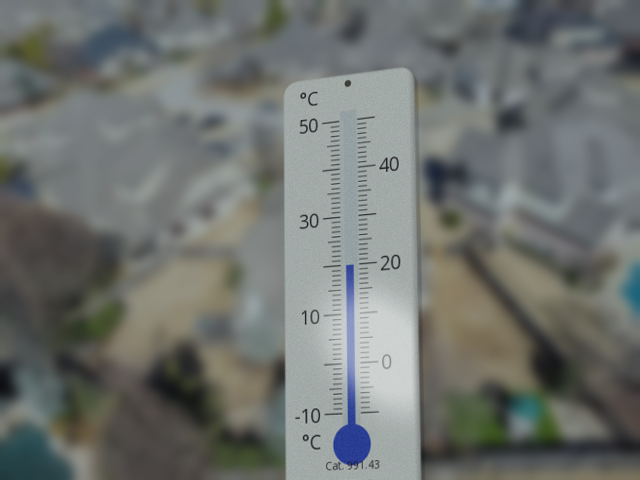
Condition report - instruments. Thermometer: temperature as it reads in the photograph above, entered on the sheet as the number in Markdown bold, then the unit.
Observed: **20** °C
